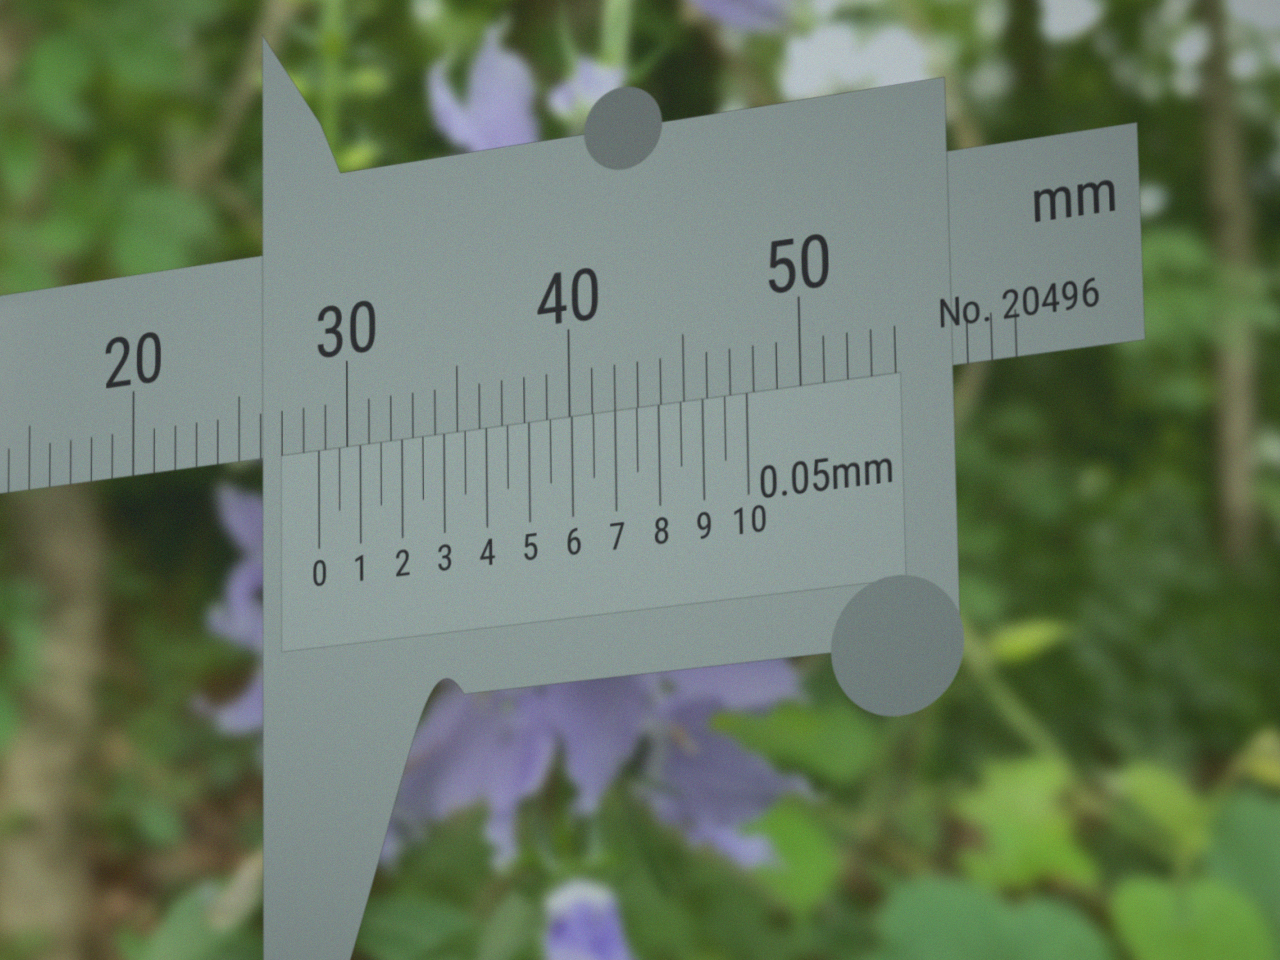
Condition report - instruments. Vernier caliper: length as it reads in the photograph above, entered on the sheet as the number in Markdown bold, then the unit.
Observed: **28.7** mm
